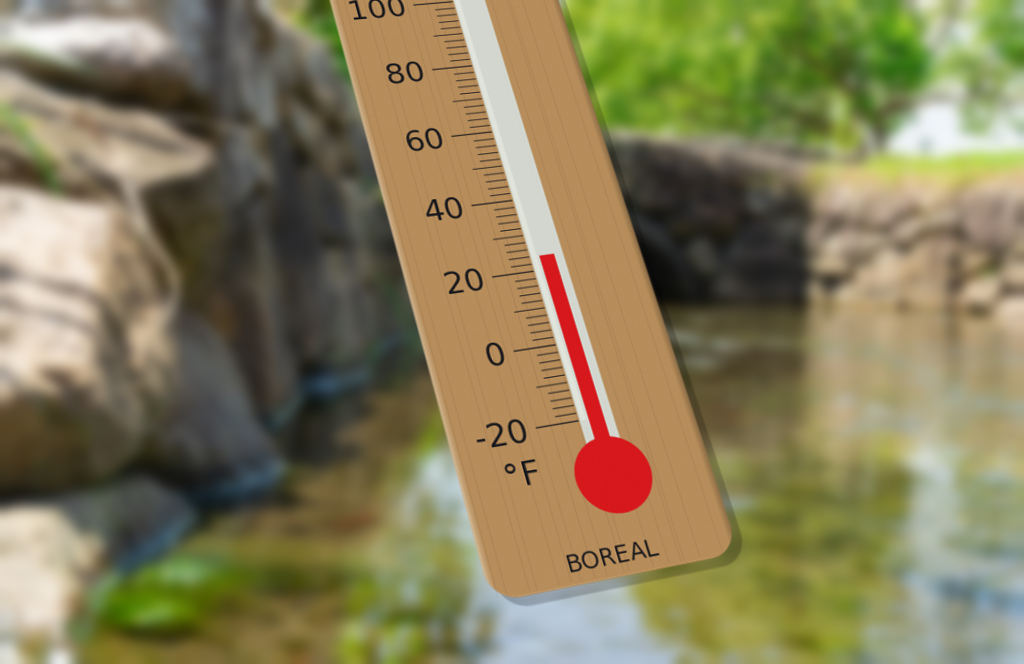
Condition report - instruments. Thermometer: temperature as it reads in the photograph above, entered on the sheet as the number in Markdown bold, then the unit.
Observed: **24** °F
